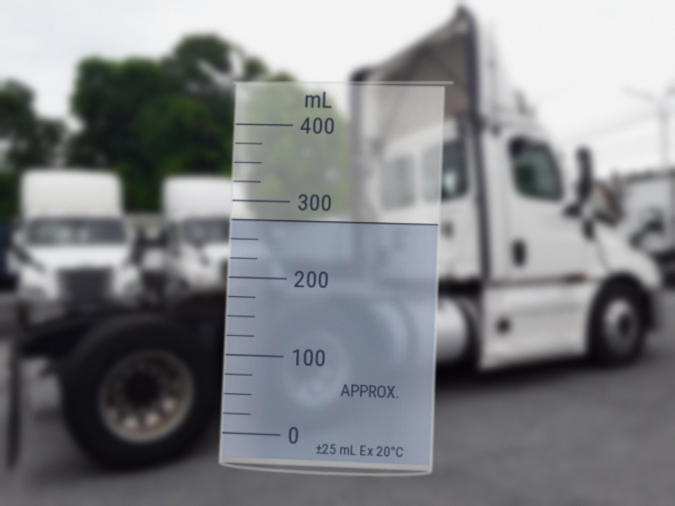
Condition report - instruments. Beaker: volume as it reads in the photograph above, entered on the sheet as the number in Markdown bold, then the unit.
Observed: **275** mL
